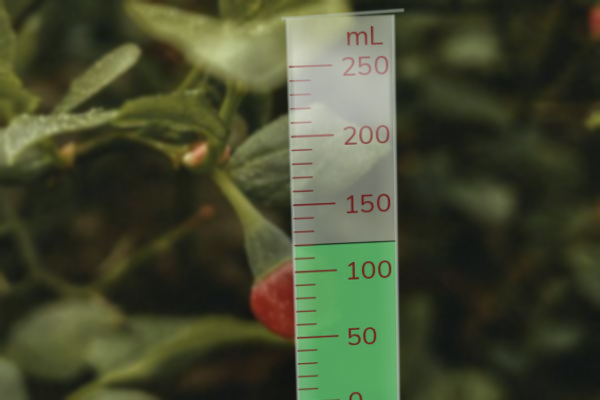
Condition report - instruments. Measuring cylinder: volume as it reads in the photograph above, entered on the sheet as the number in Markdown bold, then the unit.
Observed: **120** mL
